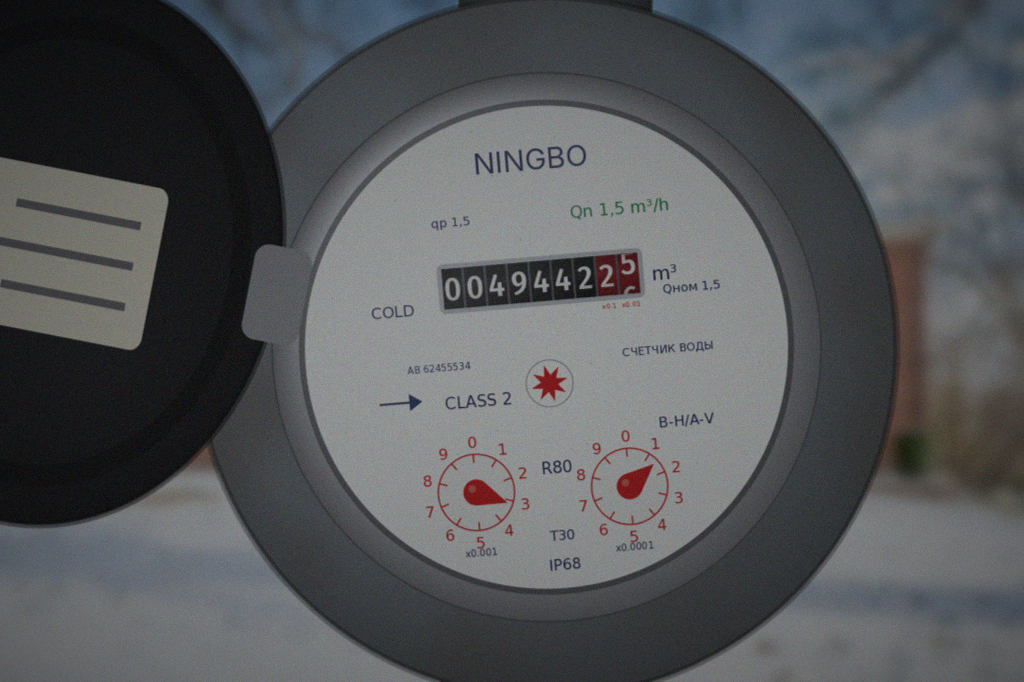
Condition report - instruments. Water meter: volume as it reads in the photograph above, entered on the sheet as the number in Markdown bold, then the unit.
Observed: **49442.2531** m³
